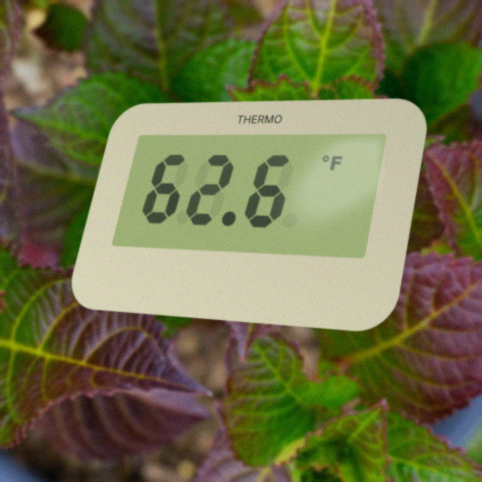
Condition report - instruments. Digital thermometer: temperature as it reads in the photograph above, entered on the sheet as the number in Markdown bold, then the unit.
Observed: **62.6** °F
